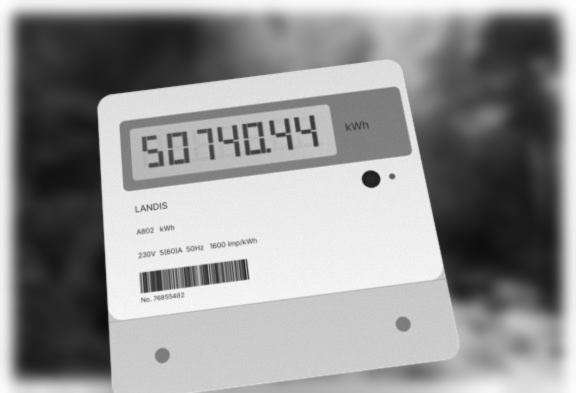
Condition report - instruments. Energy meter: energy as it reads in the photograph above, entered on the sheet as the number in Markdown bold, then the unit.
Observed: **50740.44** kWh
